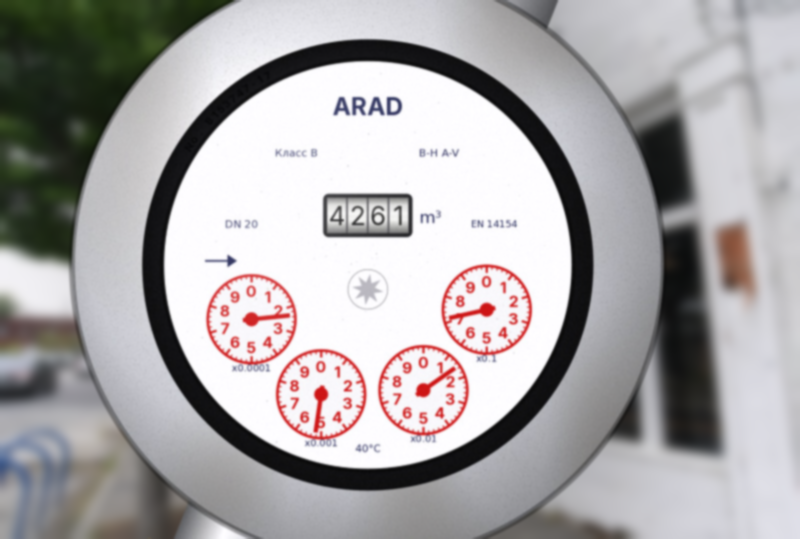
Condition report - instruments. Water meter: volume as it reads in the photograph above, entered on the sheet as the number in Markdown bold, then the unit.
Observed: **4261.7152** m³
